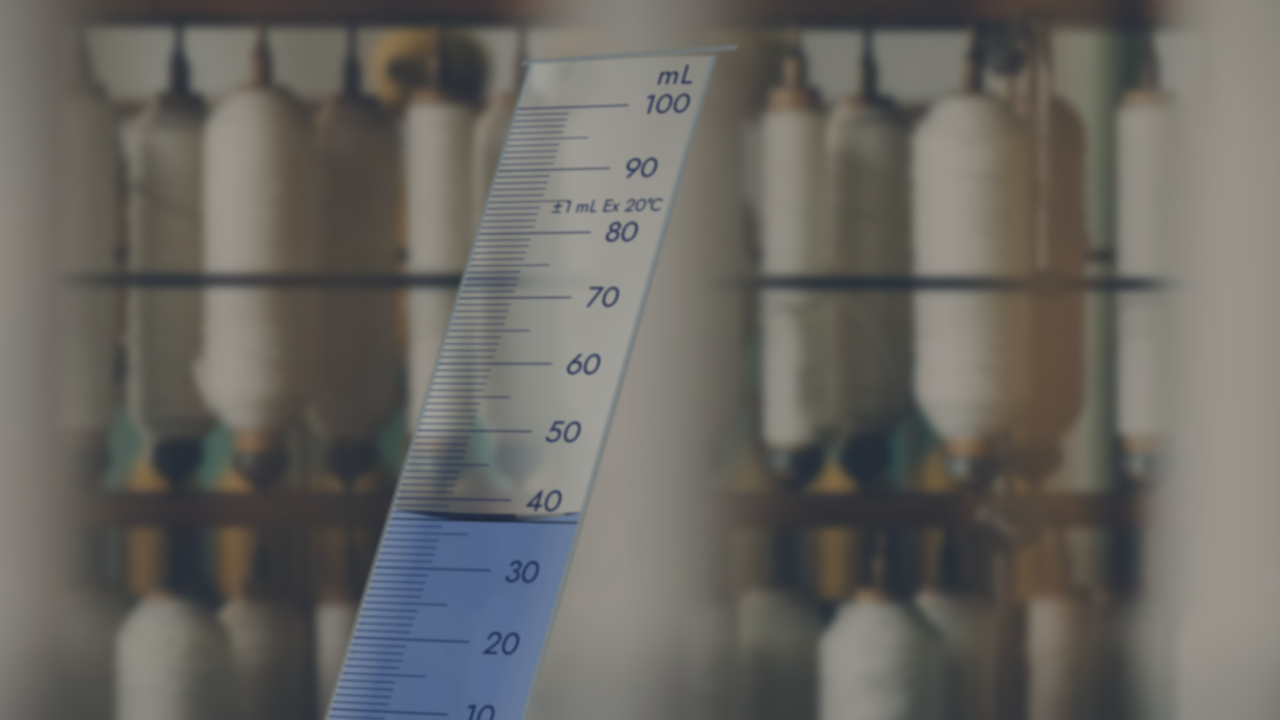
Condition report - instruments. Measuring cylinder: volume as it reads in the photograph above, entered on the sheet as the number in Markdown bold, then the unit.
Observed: **37** mL
